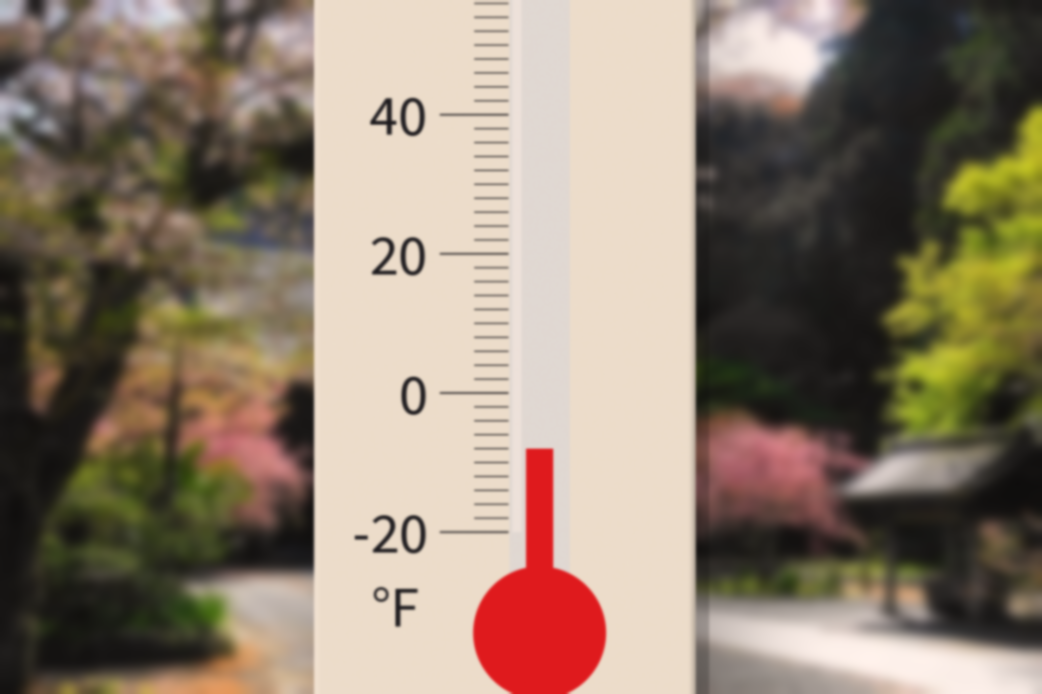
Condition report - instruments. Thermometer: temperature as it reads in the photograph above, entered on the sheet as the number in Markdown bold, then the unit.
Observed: **-8** °F
